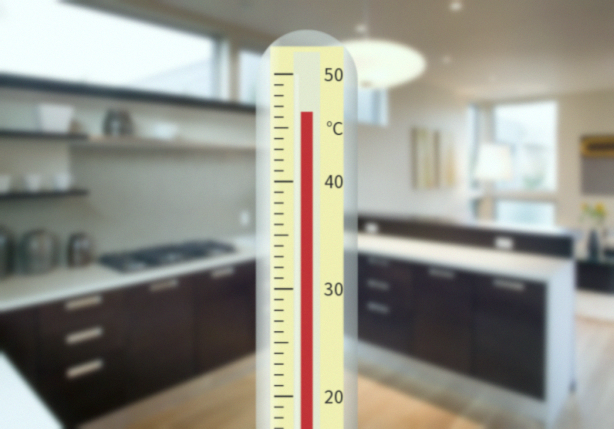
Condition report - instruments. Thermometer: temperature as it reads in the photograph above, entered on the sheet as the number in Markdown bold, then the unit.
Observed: **46.5** °C
